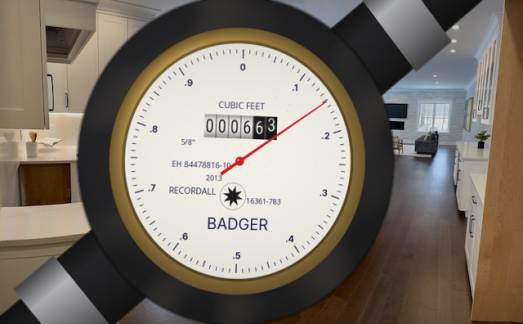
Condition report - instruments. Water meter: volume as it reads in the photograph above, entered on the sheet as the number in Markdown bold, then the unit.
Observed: **663.15** ft³
